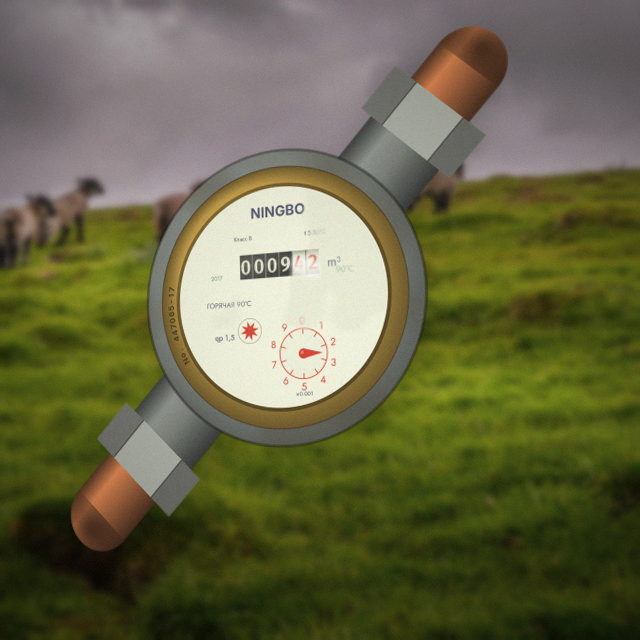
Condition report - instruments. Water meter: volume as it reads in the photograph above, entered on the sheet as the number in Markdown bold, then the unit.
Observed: **9.422** m³
